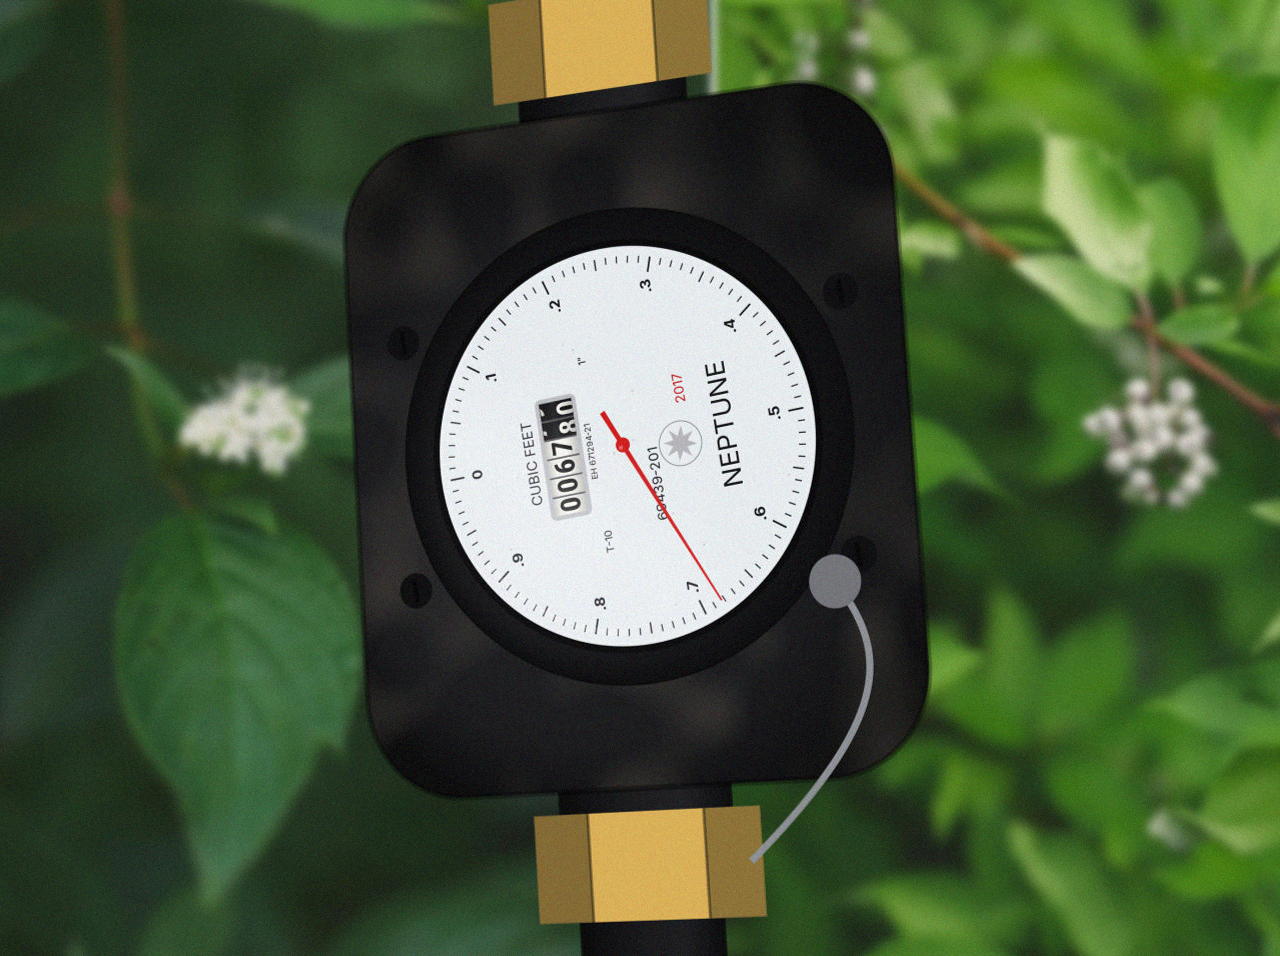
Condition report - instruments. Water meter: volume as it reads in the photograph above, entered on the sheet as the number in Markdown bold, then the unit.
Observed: **6779.68** ft³
